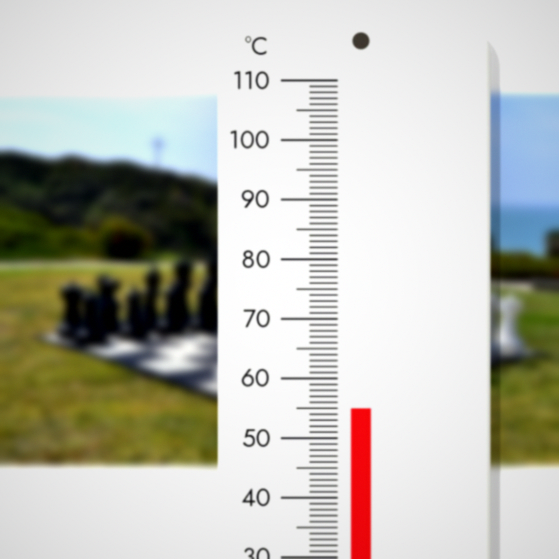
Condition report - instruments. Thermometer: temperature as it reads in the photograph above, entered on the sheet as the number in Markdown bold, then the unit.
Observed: **55** °C
